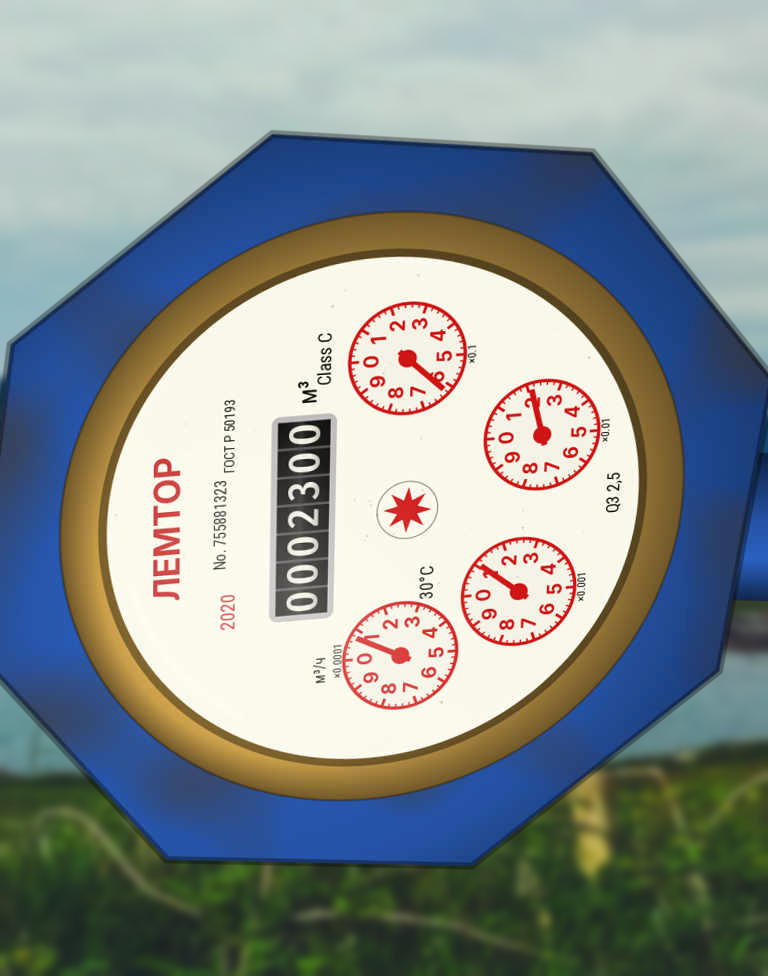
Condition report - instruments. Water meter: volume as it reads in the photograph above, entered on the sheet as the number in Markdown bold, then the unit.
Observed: **2300.6210** m³
